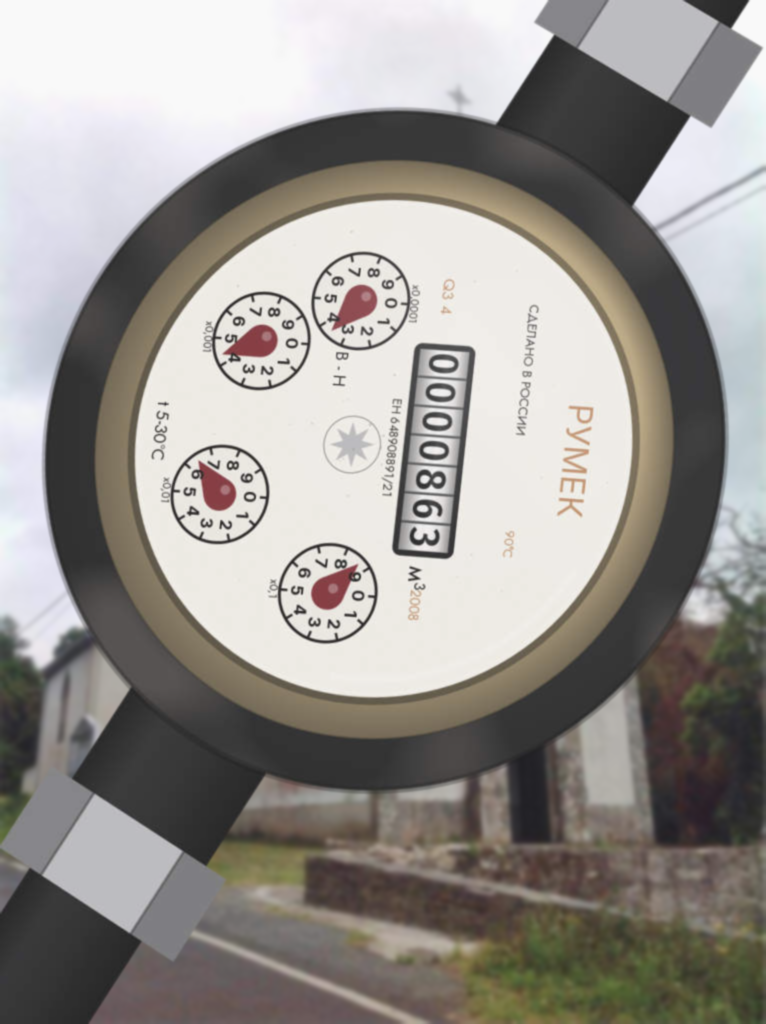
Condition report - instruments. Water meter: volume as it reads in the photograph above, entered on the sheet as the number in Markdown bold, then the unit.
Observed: **863.8643** m³
